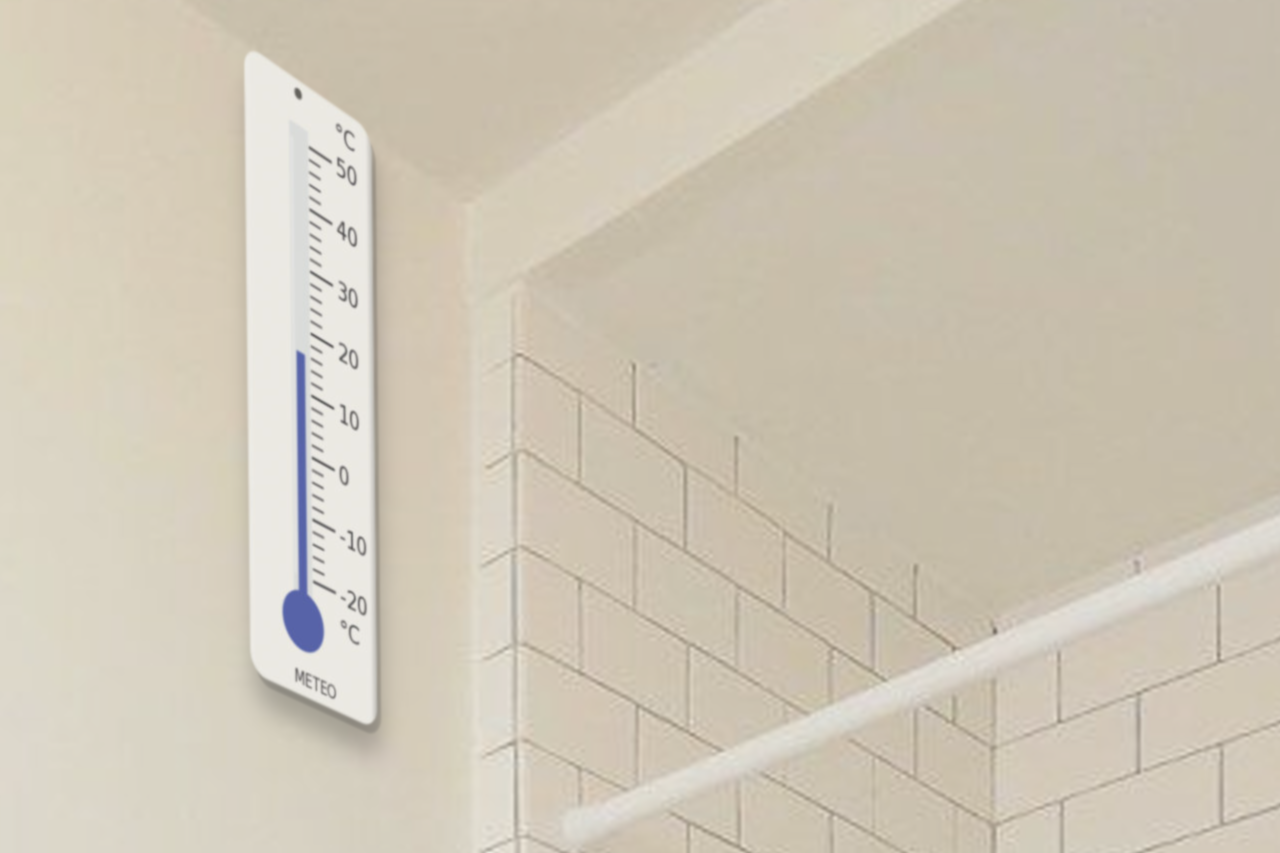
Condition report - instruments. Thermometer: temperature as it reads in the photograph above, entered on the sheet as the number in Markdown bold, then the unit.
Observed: **16** °C
